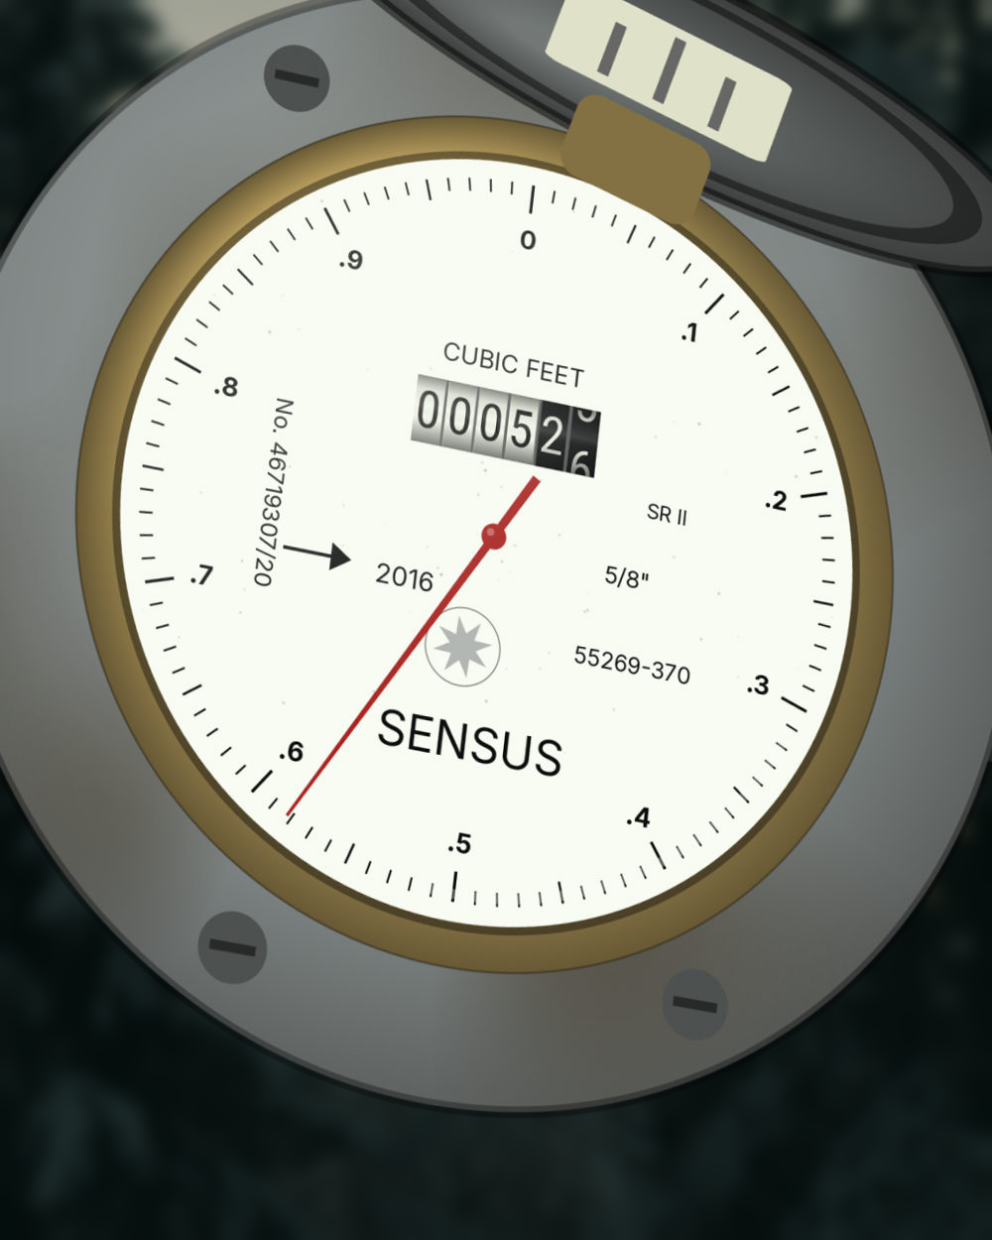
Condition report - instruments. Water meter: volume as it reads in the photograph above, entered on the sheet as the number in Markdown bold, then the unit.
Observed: **525.58** ft³
